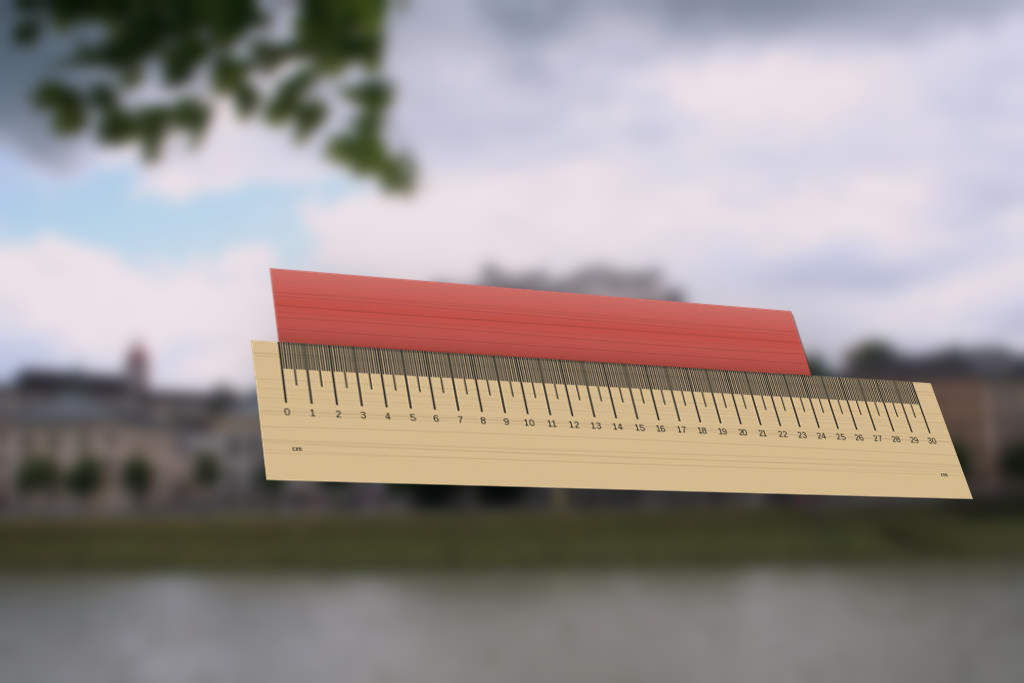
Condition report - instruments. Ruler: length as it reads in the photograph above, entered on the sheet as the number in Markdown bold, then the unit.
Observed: **24.5** cm
